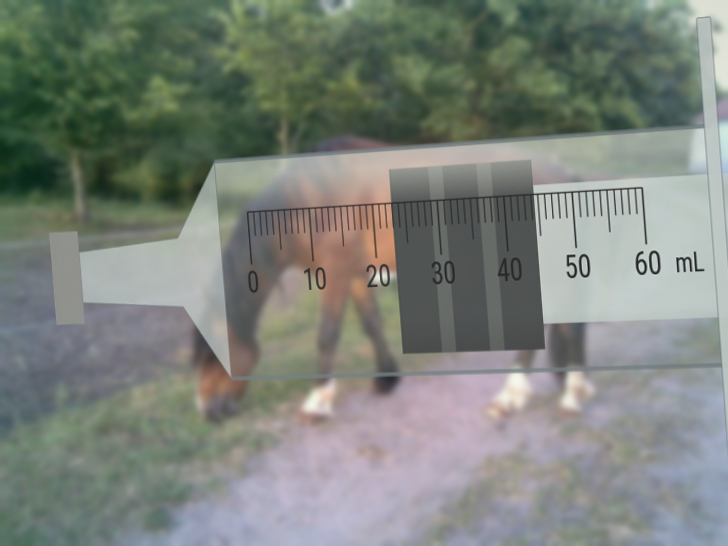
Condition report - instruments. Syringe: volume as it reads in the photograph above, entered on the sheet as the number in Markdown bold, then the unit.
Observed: **23** mL
